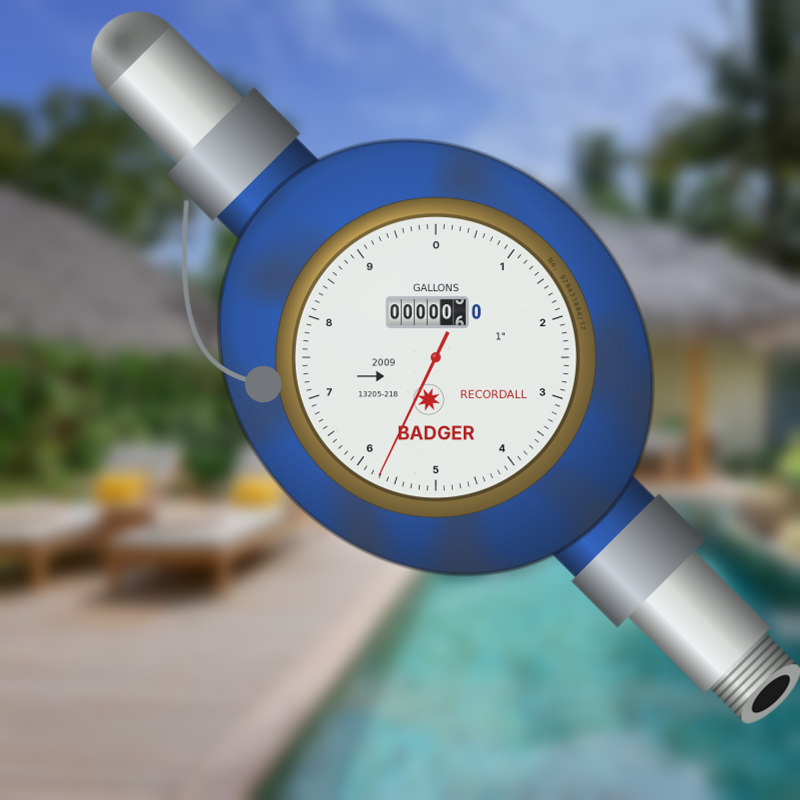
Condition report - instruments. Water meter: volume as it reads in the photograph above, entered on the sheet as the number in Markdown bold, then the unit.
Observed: **55.7** gal
